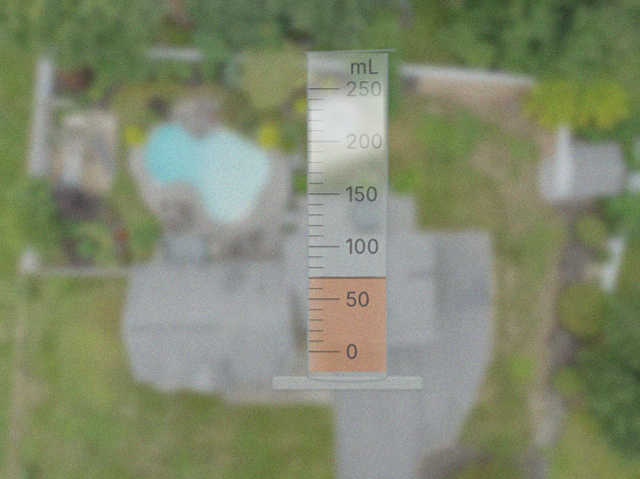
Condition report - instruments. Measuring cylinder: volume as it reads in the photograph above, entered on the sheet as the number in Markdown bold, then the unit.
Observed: **70** mL
